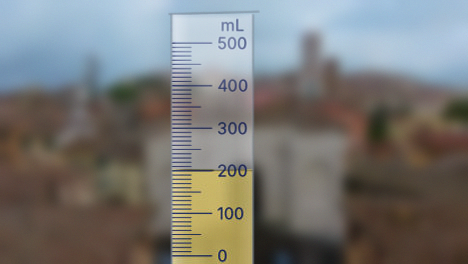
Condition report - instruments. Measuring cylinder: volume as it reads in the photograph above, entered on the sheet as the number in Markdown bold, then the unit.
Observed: **200** mL
